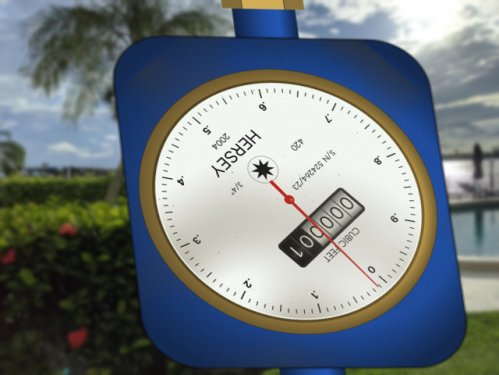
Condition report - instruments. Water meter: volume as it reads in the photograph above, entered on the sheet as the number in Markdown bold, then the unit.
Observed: **1.01** ft³
